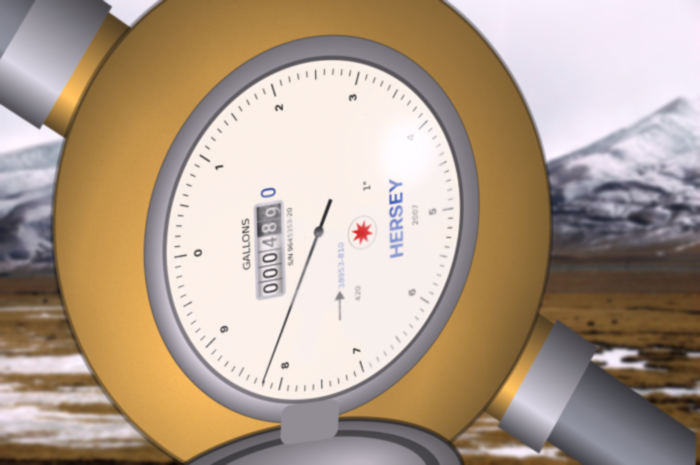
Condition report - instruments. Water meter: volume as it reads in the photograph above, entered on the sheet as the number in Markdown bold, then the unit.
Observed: **4888.2** gal
